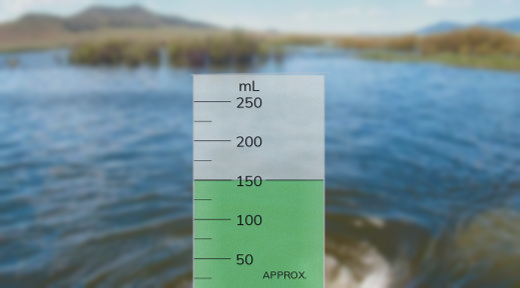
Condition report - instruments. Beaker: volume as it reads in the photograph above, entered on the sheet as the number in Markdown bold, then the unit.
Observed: **150** mL
